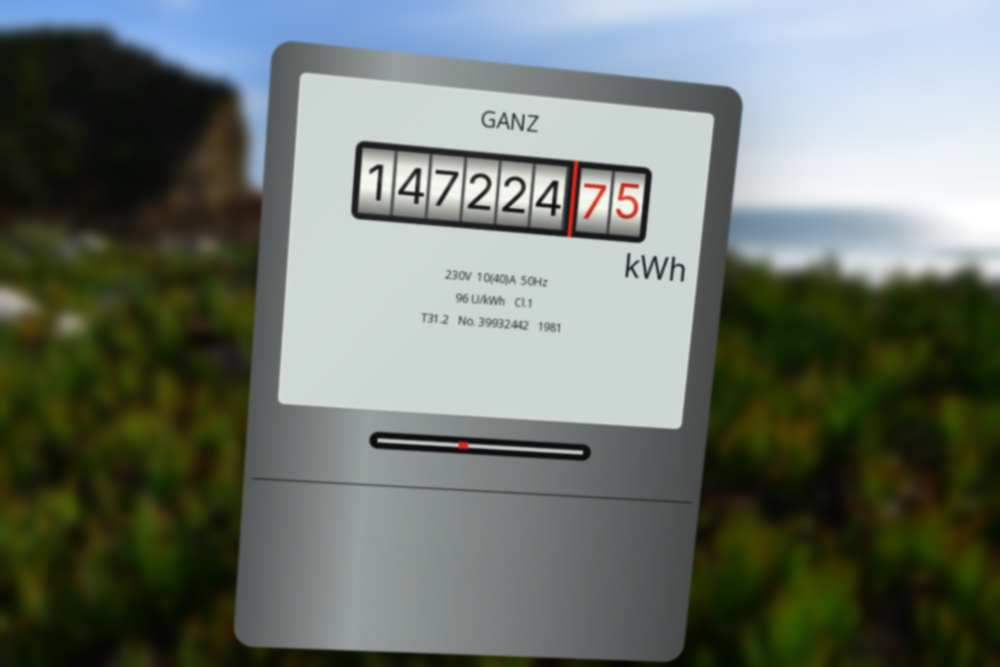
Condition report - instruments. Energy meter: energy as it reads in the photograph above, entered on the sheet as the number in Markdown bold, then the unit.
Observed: **147224.75** kWh
